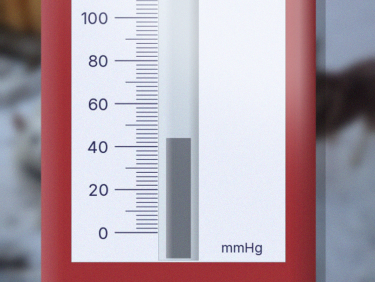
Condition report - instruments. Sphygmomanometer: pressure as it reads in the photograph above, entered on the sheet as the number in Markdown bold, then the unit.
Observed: **44** mmHg
